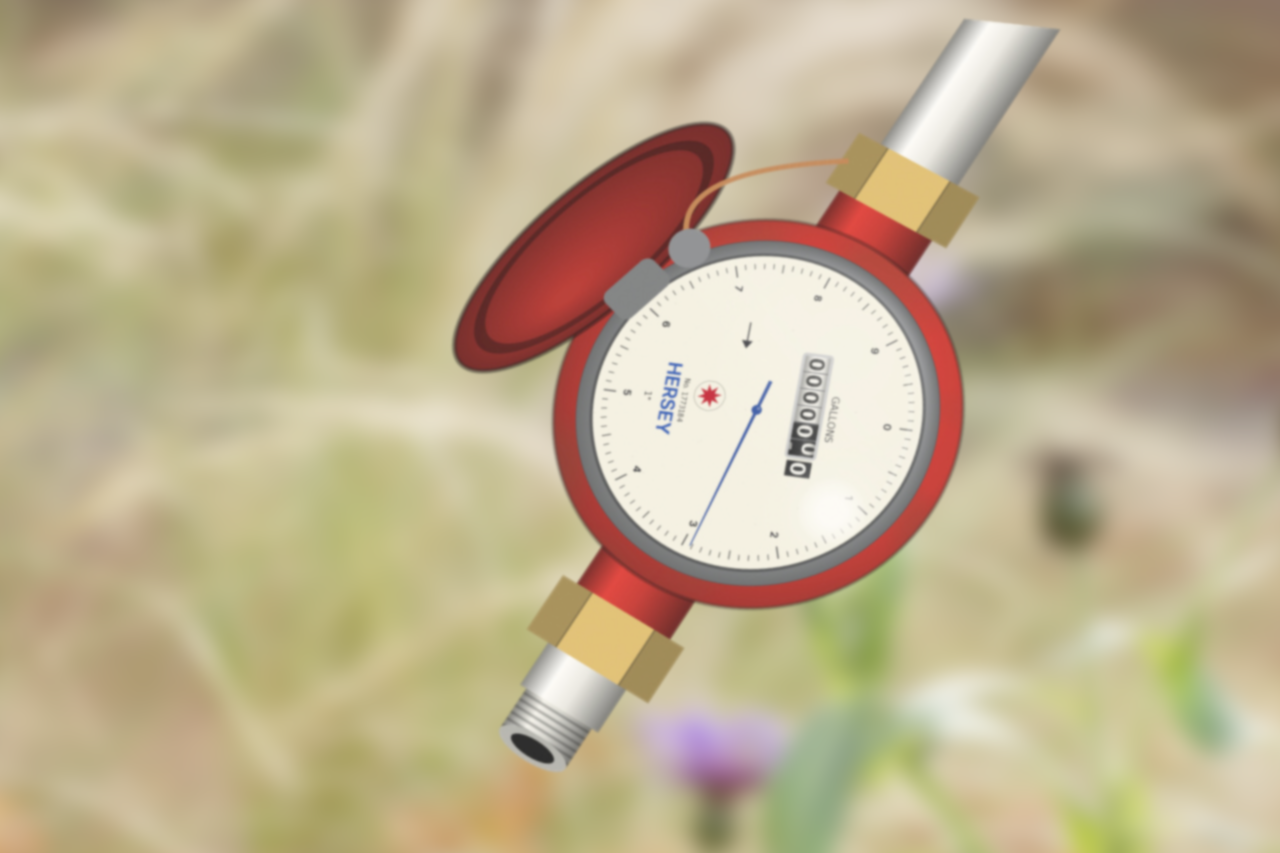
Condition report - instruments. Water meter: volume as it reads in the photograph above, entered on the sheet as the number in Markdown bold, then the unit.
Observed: **2.9** gal
